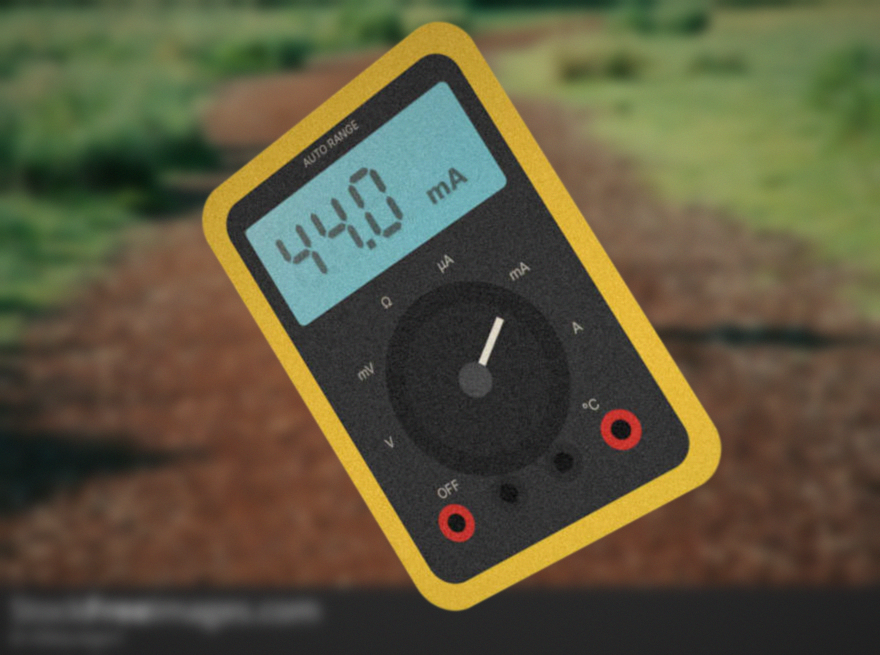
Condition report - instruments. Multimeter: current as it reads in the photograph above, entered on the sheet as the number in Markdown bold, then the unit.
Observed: **44.0** mA
